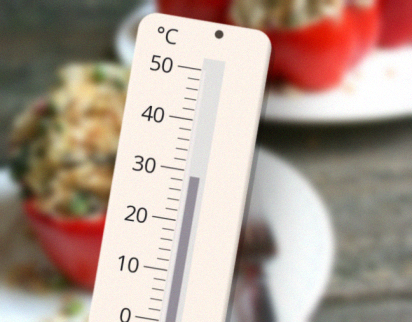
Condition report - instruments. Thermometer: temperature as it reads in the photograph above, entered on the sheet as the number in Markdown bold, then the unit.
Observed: **29** °C
